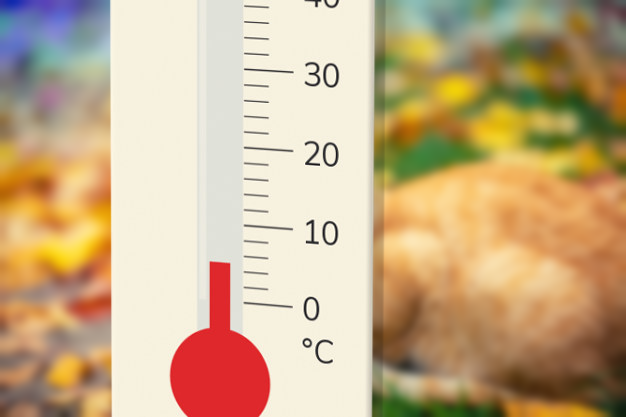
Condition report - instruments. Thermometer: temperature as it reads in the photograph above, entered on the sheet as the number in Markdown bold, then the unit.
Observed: **5** °C
